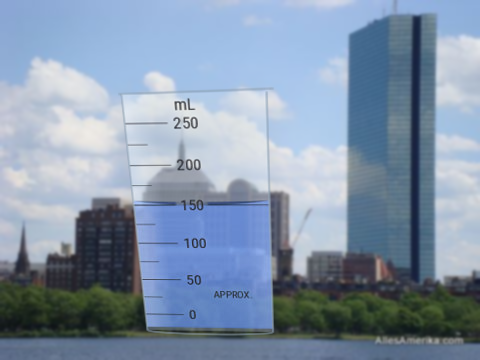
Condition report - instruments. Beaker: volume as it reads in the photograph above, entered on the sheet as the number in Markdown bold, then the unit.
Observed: **150** mL
